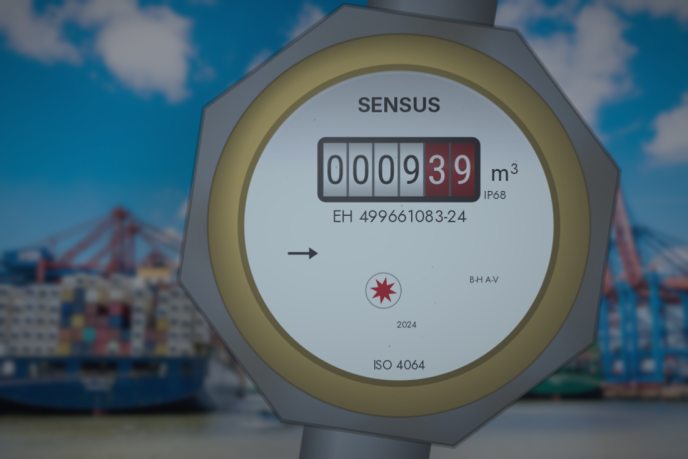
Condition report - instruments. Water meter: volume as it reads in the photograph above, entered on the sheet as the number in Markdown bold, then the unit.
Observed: **9.39** m³
